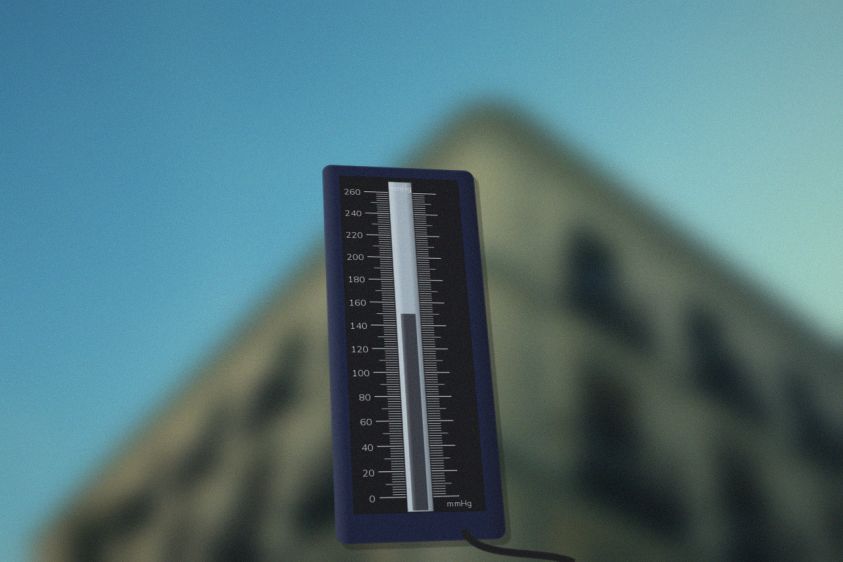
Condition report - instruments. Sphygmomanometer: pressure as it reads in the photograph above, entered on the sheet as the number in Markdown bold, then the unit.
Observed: **150** mmHg
